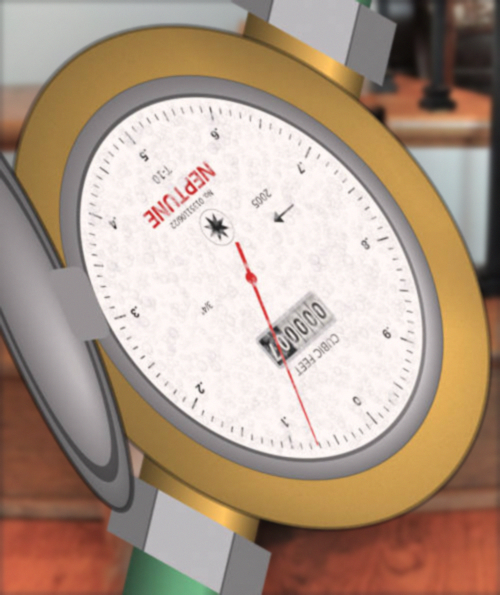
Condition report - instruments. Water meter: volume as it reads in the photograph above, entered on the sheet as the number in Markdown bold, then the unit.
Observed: **7.07** ft³
